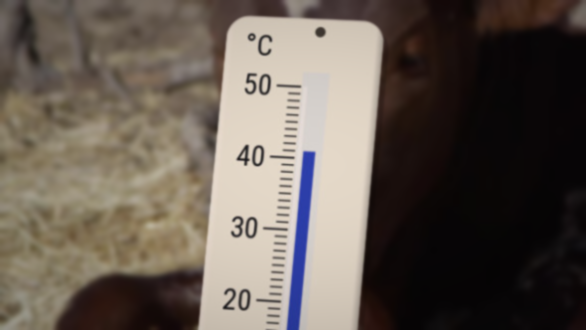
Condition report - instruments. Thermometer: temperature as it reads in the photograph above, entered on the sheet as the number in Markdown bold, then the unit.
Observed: **41** °C
